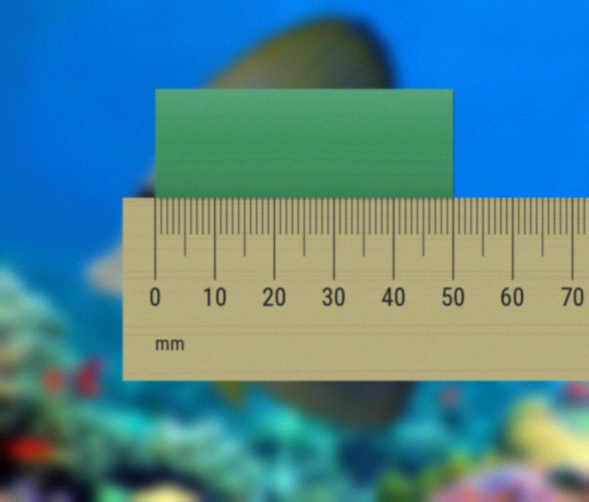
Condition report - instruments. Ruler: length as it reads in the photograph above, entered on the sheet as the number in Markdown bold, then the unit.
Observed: **50** mm
